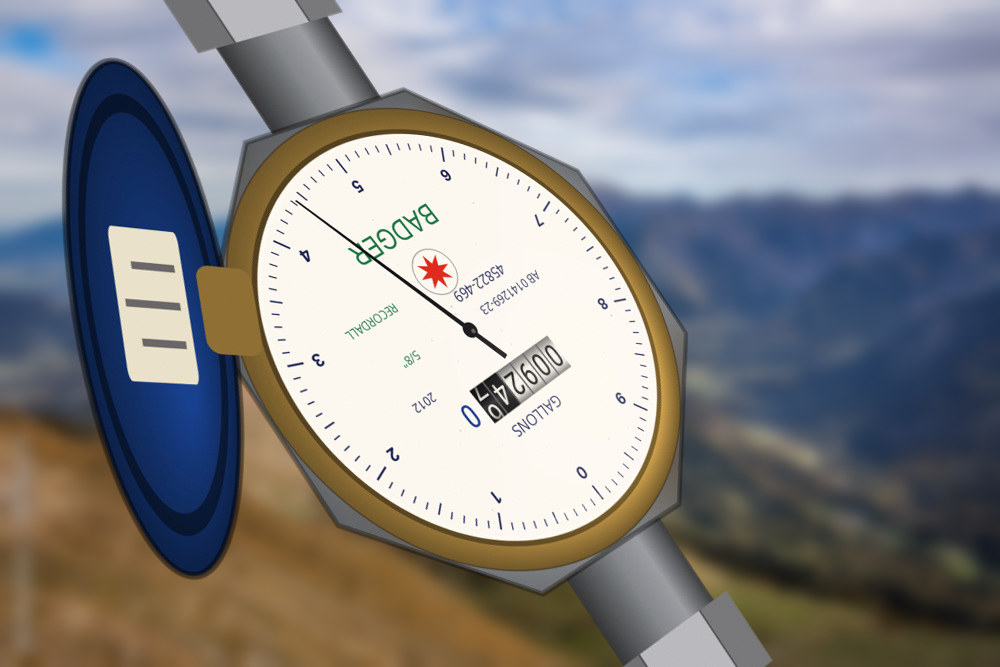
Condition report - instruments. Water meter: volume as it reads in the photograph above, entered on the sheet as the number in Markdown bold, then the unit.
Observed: **92464.4** gal
